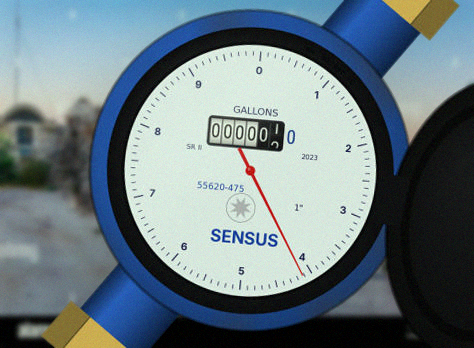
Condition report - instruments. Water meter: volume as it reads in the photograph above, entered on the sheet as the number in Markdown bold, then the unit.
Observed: **14.1** gal
